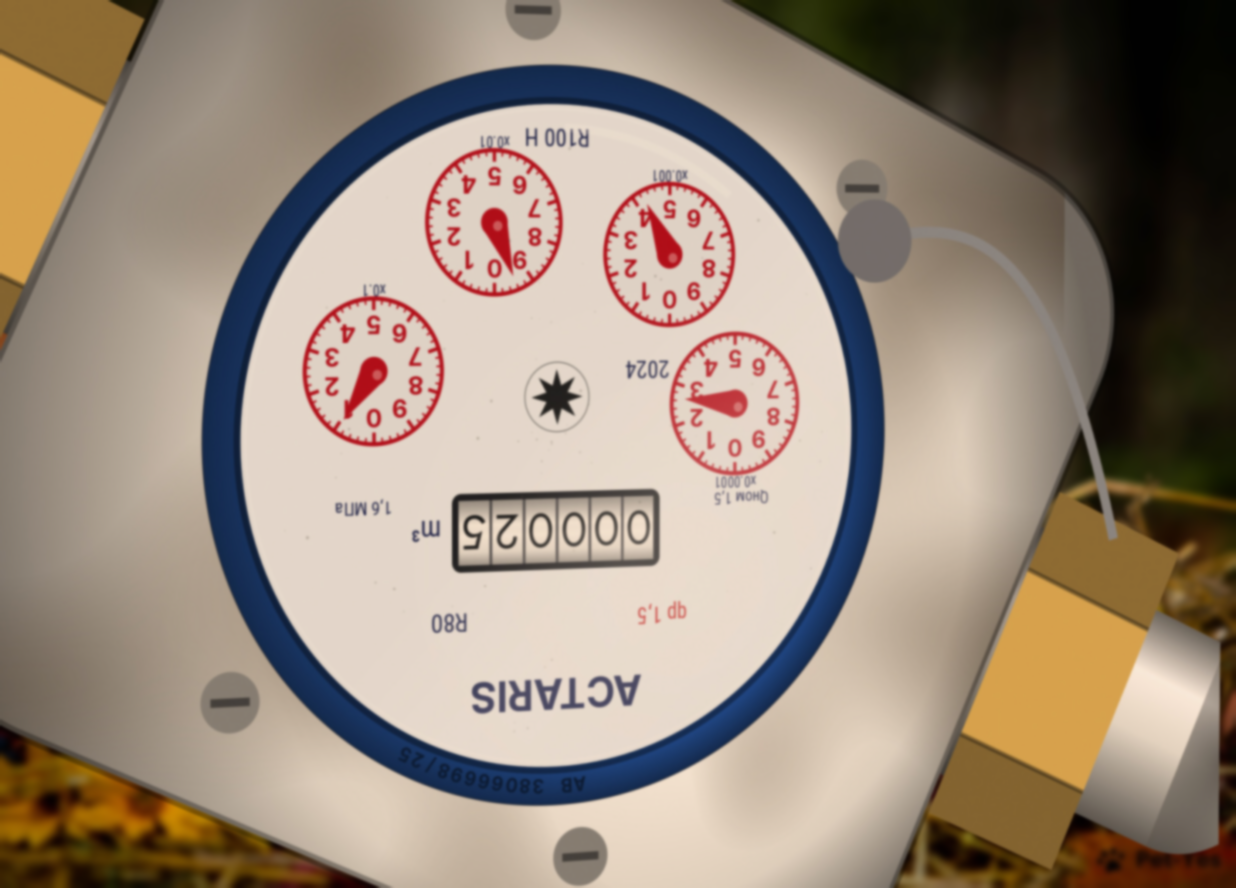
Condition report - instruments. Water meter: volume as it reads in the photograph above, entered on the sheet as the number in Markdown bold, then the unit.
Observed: **25.0942** m³
